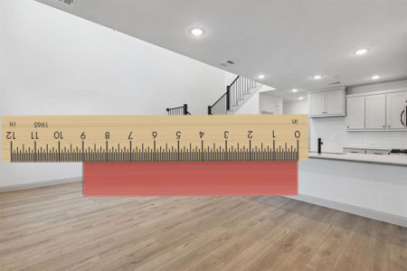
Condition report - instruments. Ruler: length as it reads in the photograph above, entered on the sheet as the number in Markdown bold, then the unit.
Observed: **9** in
